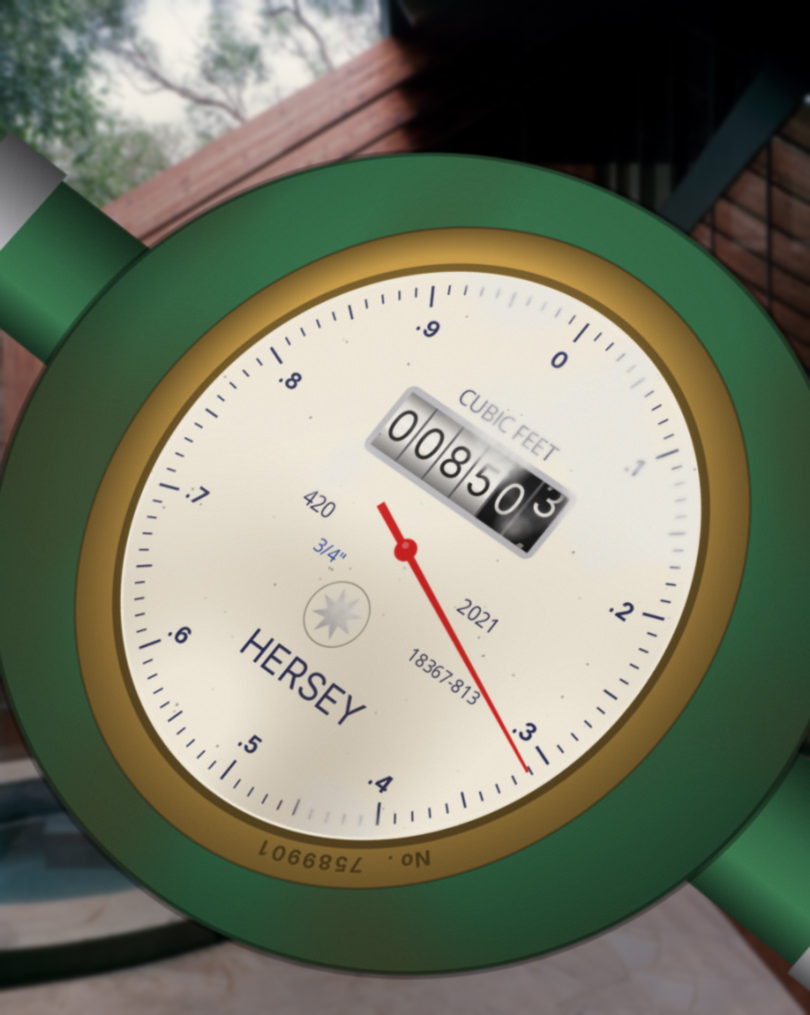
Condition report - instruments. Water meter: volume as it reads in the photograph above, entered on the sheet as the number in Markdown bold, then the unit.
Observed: **8503.31** ft³
